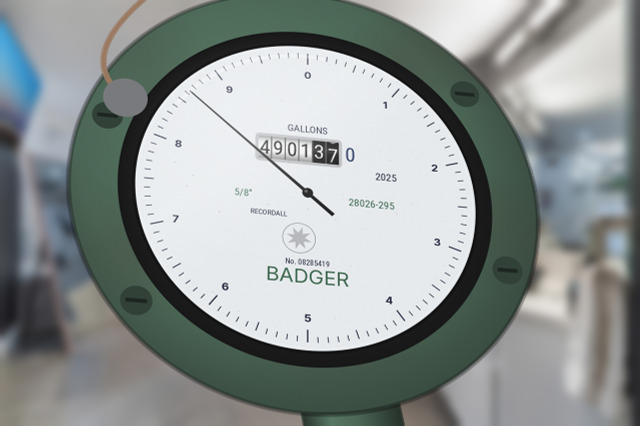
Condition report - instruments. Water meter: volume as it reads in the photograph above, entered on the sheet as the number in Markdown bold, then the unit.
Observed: **4901368.6** gal
